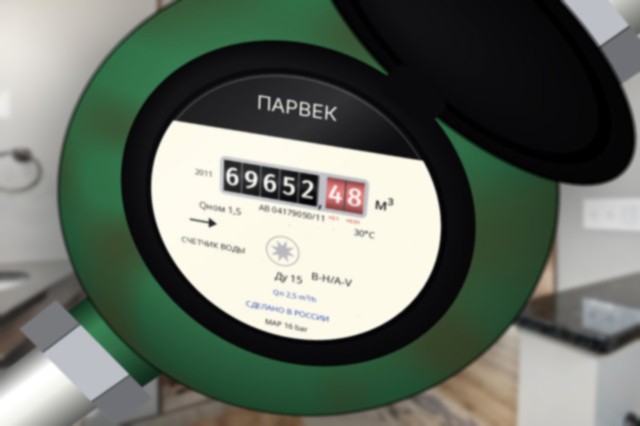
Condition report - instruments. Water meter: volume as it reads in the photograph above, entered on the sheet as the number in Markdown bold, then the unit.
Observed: **69652.48** m³
